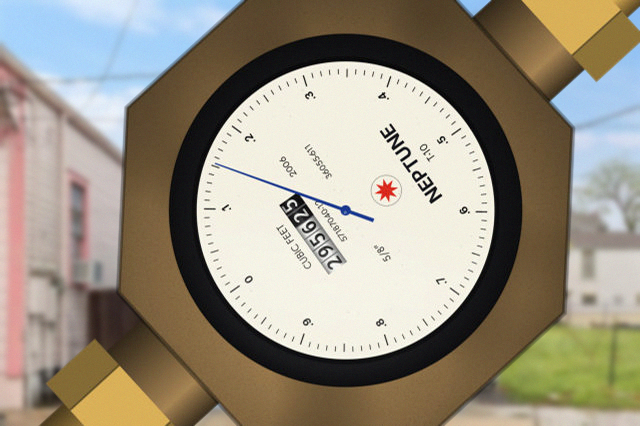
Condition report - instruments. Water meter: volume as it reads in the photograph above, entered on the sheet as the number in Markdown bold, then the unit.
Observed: **295625.15** ft³
